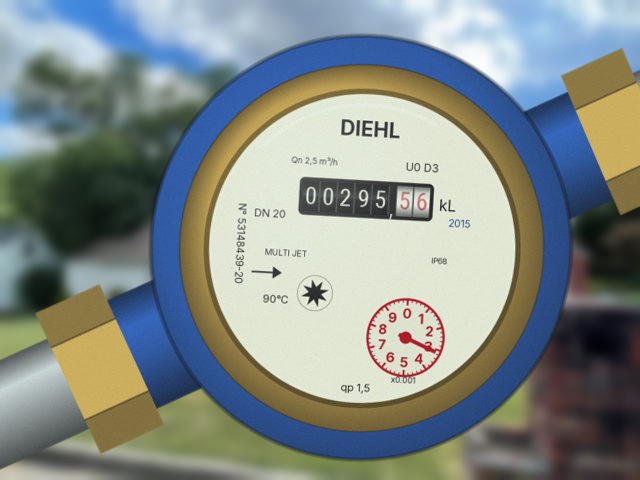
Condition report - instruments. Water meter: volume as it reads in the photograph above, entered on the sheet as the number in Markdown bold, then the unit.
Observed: **295.563** kL
